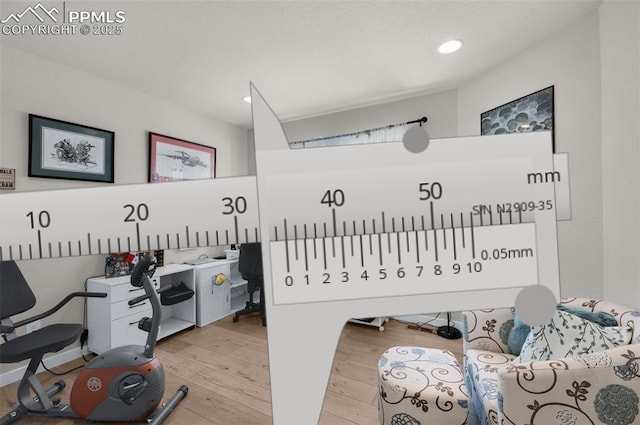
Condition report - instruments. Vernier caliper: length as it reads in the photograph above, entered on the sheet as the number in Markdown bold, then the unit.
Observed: **35.0** mm
